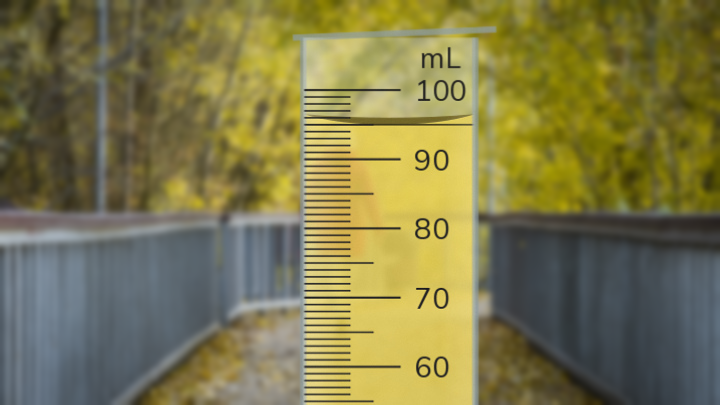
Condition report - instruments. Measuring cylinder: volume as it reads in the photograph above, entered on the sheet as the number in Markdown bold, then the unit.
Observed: **95** mL
